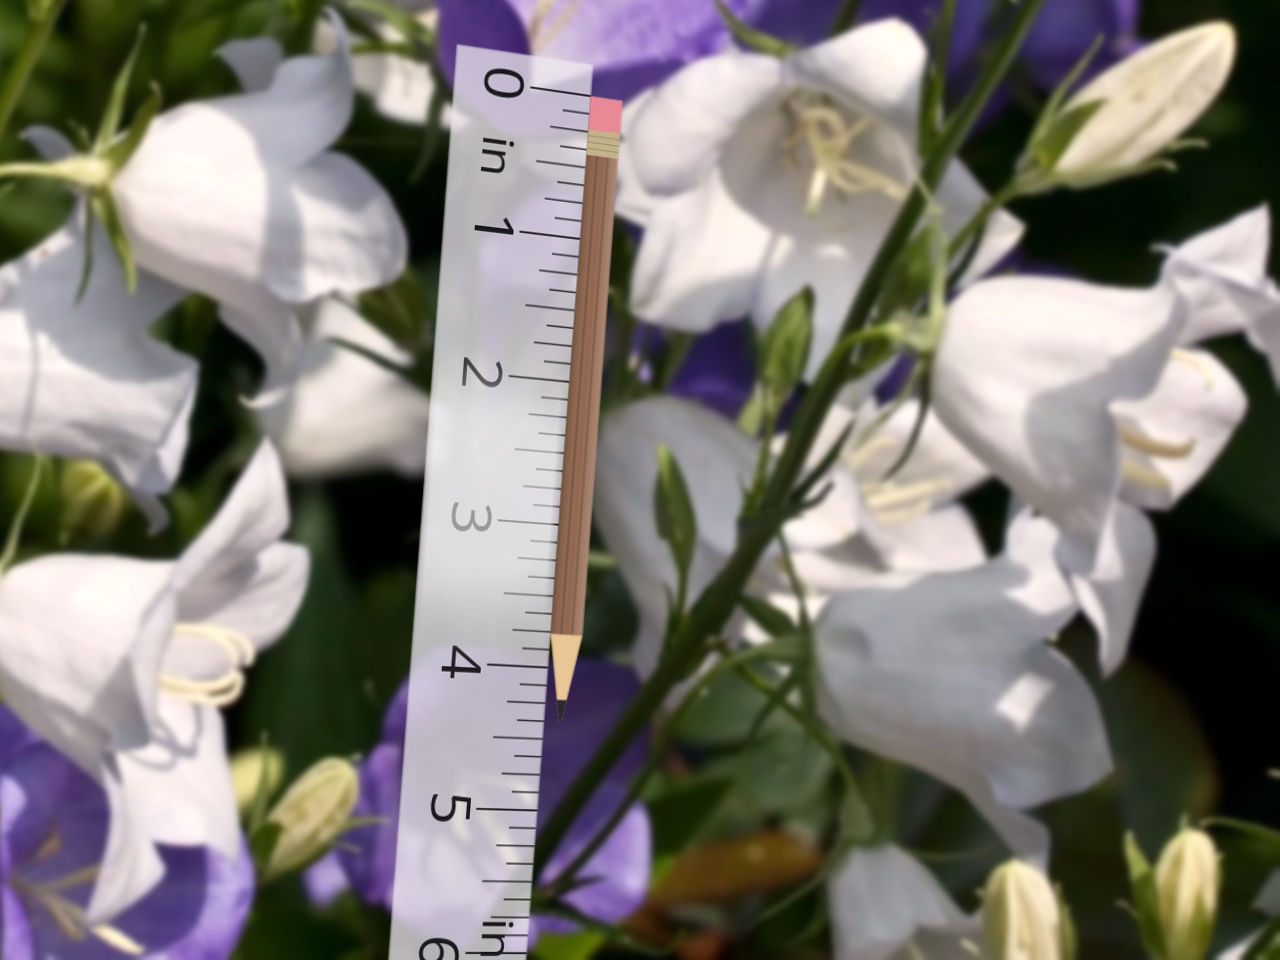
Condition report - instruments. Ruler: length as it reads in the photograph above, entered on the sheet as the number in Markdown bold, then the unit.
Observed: **4.375** in
